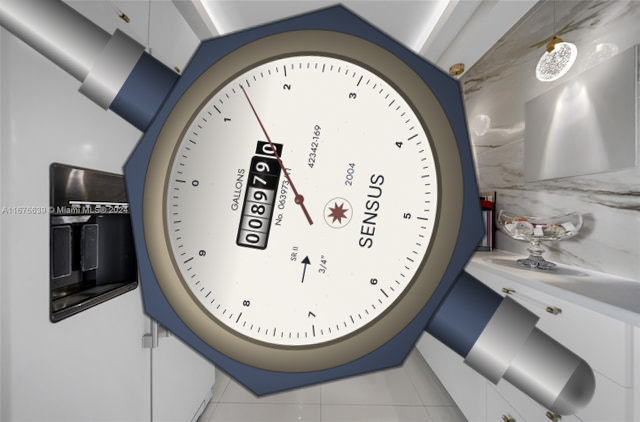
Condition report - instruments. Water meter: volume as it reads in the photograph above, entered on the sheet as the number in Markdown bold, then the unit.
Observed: **89791.4** gal
